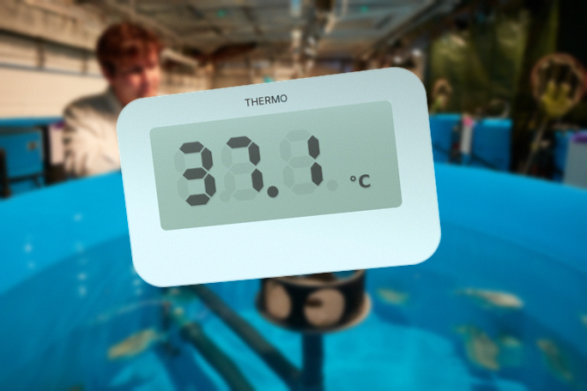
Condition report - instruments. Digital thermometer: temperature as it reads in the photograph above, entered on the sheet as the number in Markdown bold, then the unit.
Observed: **37.1** °C
